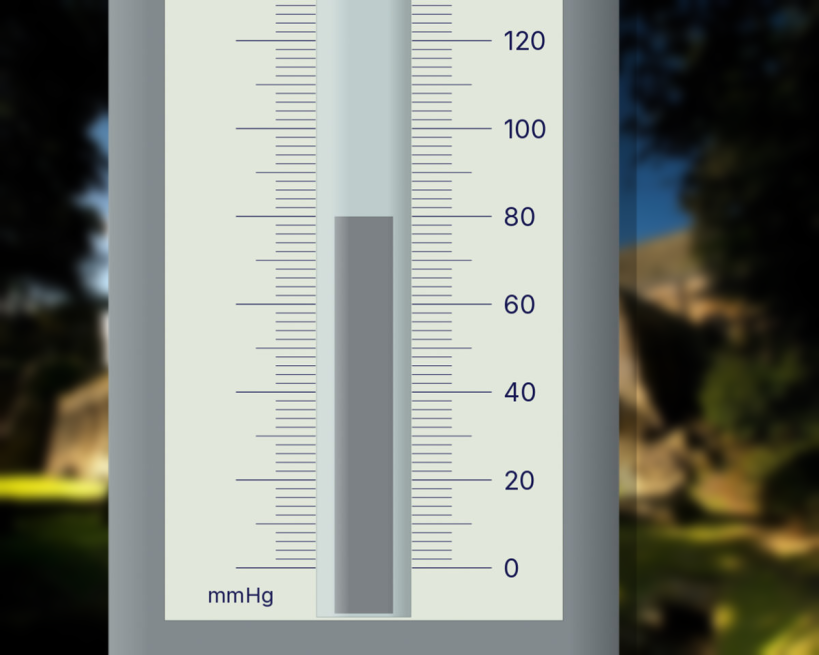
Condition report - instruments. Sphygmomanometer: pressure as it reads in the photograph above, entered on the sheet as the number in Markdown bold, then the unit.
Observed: **80** mmHg
